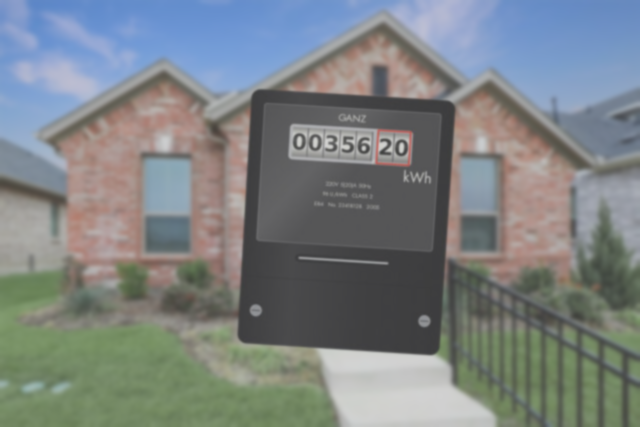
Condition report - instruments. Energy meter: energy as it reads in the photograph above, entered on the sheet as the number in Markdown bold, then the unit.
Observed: **356.20** kWh
